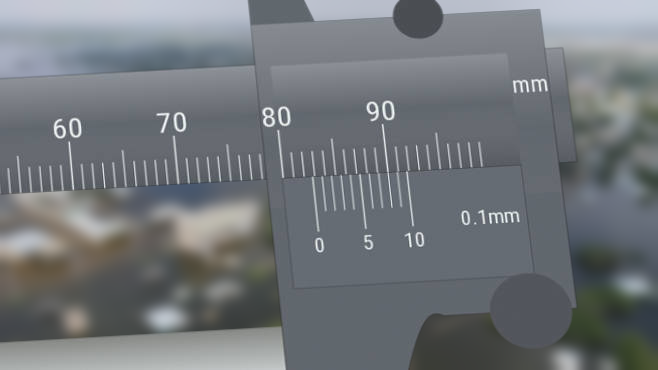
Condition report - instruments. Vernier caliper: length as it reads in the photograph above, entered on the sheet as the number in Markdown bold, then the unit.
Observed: **82.8** mm
